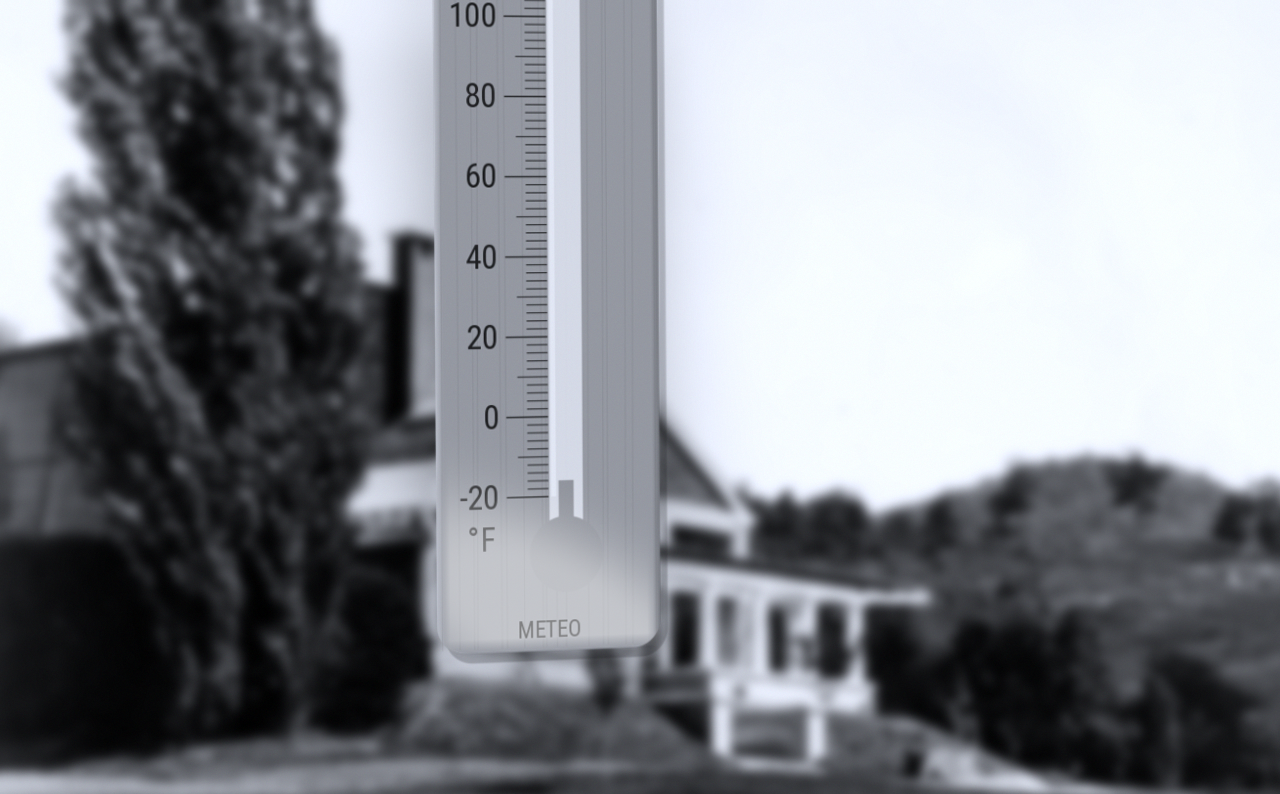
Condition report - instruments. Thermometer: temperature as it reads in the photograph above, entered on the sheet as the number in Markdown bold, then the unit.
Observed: **-16** °F
